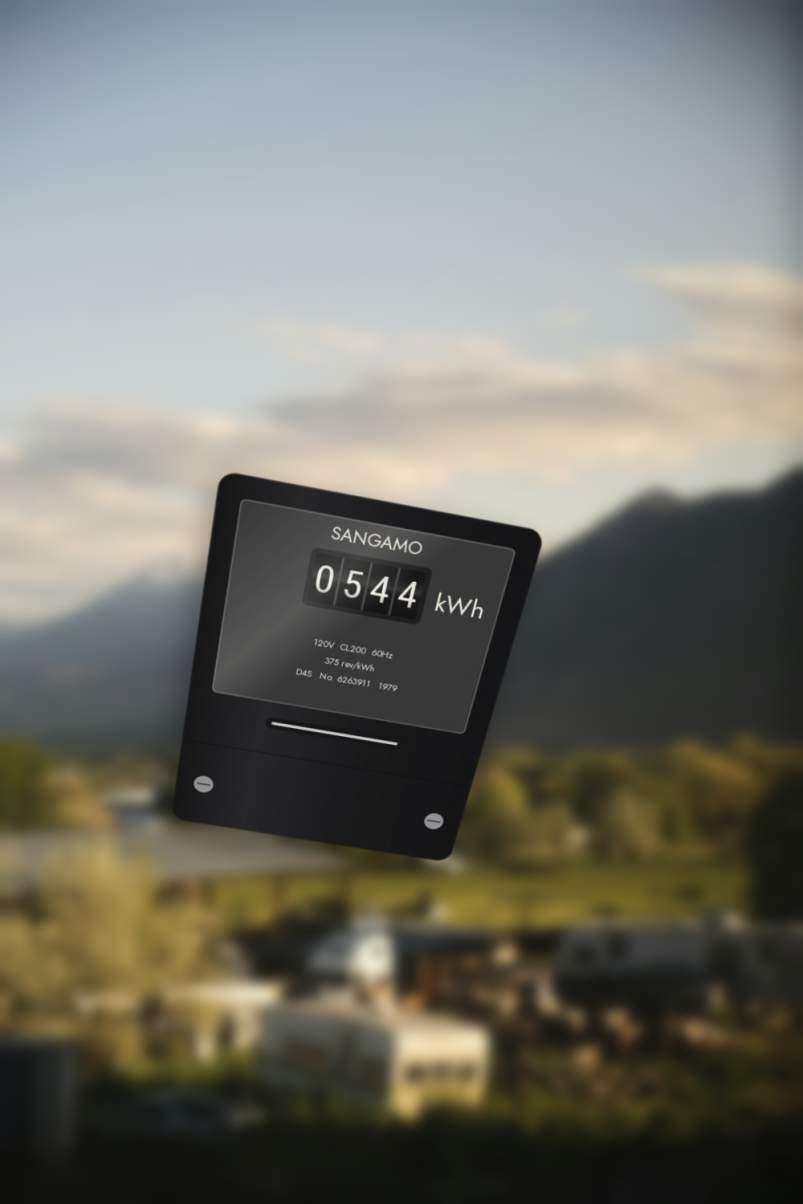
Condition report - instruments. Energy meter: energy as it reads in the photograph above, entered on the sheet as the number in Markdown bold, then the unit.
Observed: **544** kWh
